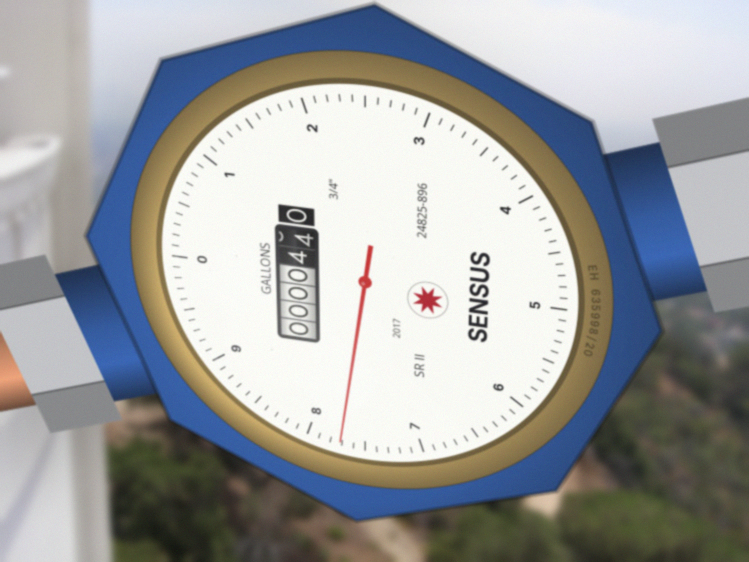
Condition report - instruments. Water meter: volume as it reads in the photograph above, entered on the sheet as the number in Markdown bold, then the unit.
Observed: **437.7** gal
